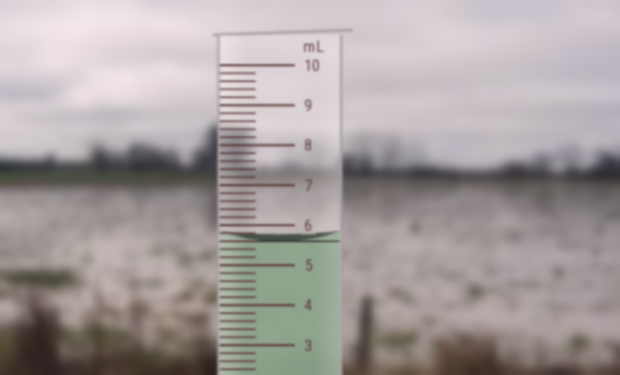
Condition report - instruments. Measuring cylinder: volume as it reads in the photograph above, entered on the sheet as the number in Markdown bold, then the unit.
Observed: **5.6** mL
